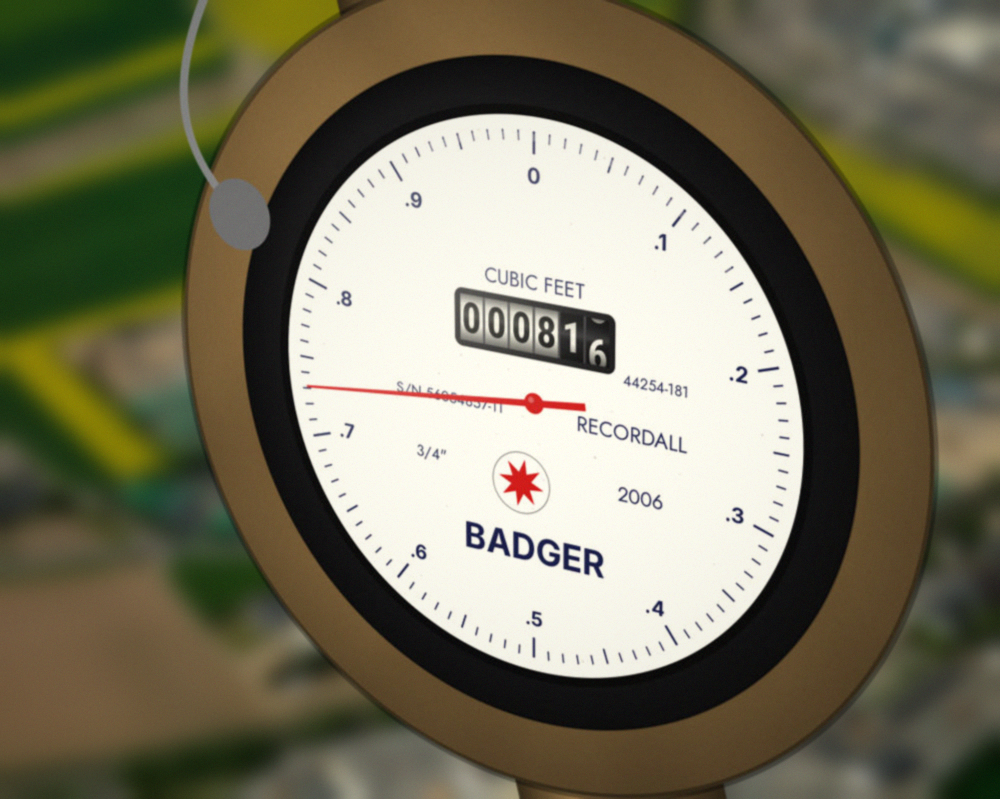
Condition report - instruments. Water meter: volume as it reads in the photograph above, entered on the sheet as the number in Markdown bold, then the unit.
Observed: **815.73** ft³
